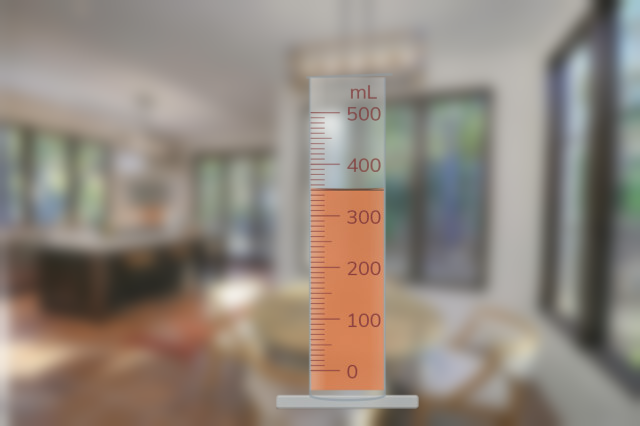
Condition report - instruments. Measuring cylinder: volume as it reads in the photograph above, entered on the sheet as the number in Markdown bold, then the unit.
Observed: **350** mL
